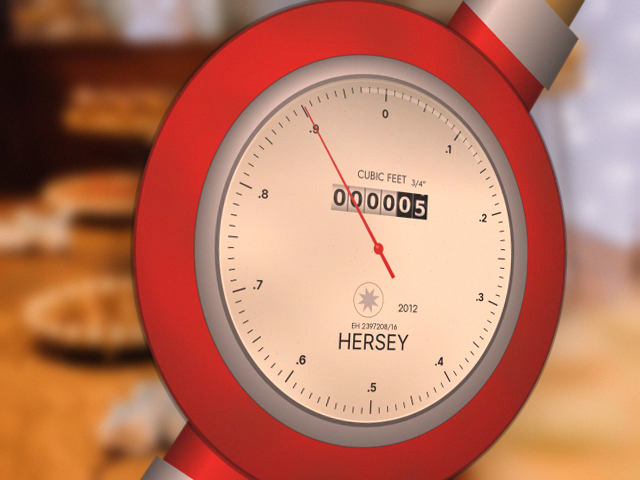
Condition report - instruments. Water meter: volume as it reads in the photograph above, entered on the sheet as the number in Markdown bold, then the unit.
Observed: **4.90** ft³
